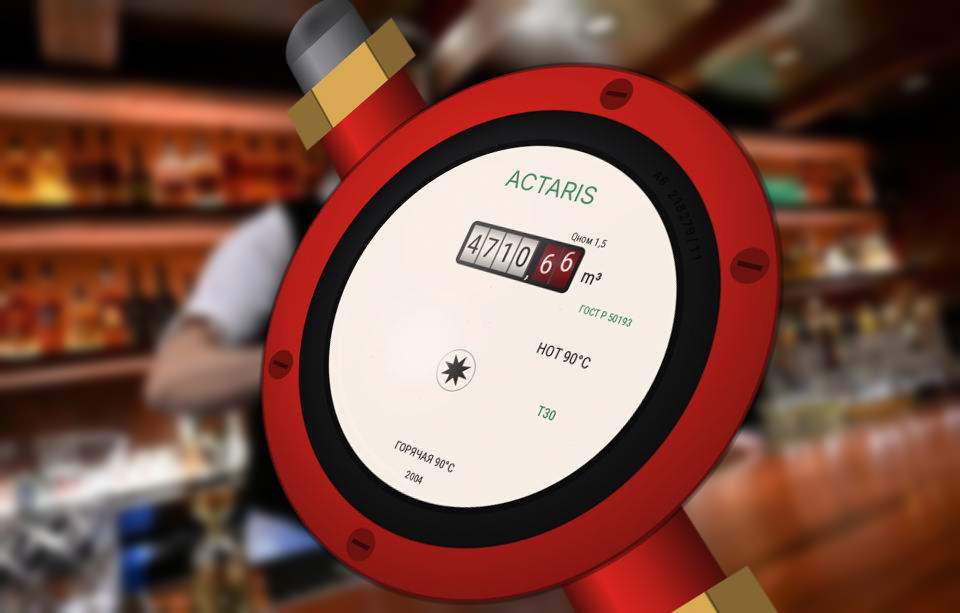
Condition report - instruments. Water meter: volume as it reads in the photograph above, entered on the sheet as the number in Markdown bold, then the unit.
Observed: **4710.66** m³
